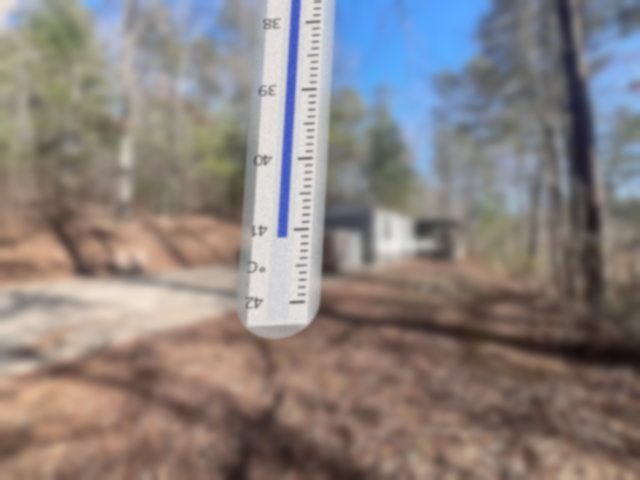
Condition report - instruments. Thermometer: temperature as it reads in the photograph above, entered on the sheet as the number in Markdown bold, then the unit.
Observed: **41.1** °C
